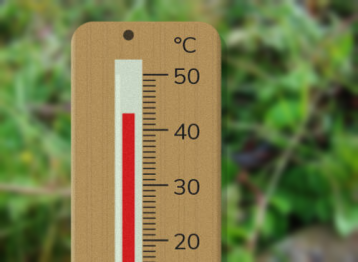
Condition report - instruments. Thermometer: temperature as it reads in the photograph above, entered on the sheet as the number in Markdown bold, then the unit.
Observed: **43** °C
